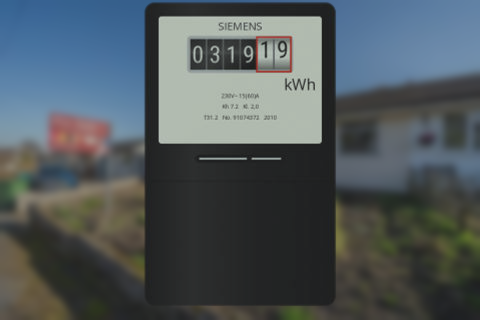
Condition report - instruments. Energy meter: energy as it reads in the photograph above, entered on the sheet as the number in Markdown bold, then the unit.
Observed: **319.19** kWh
